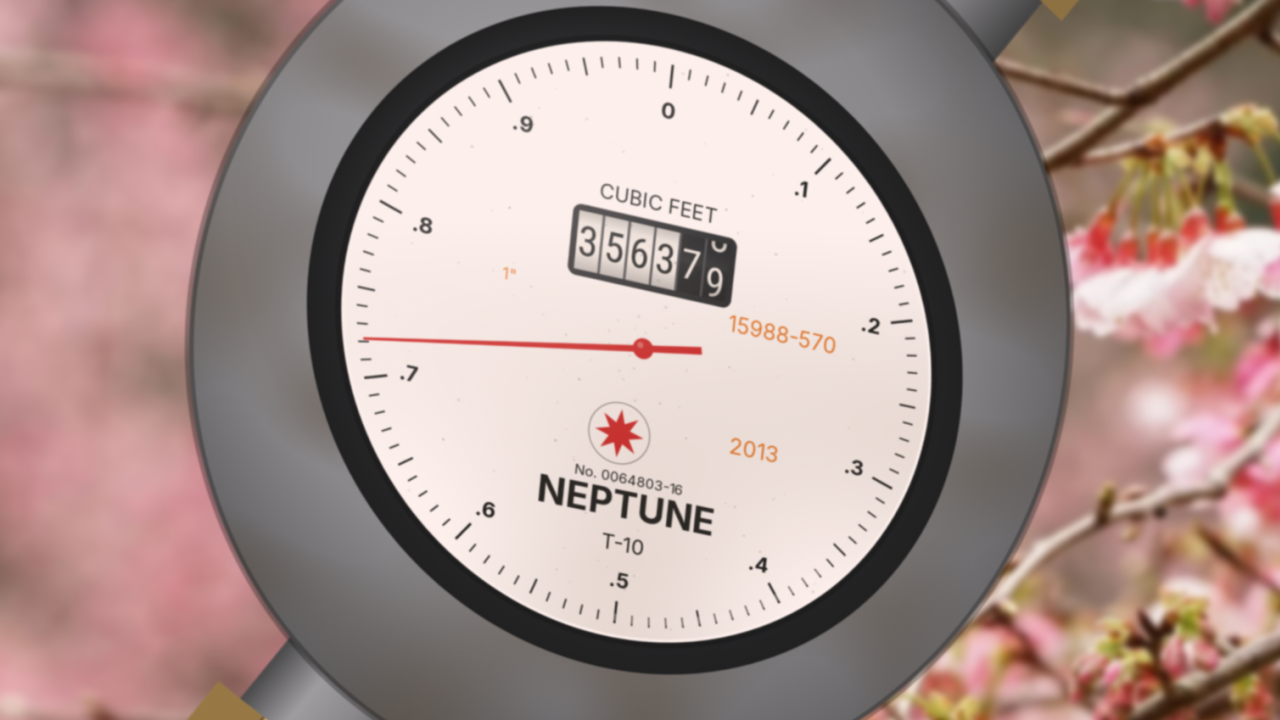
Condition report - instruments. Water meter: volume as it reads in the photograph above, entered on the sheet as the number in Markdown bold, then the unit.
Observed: **356378.72** ft³
